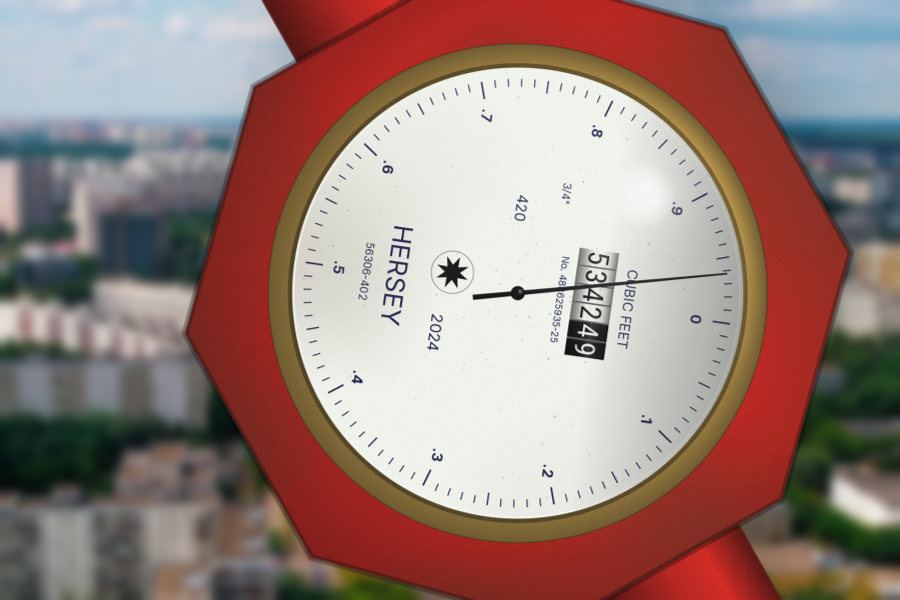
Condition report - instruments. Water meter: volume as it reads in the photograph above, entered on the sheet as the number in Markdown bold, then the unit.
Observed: **534248.96** ft³
